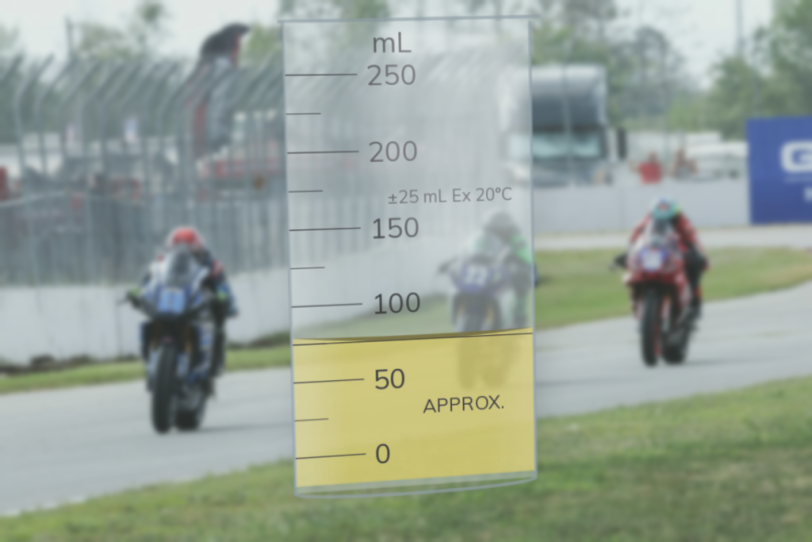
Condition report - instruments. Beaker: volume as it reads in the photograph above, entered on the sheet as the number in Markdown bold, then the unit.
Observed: **75** mL
